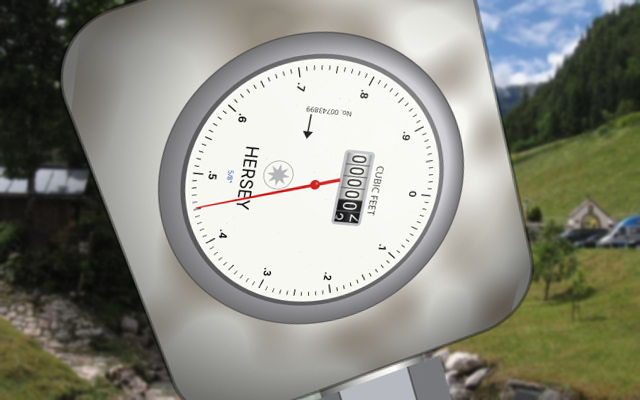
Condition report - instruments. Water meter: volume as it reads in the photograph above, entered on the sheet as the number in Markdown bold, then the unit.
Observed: **2.45** ft³
